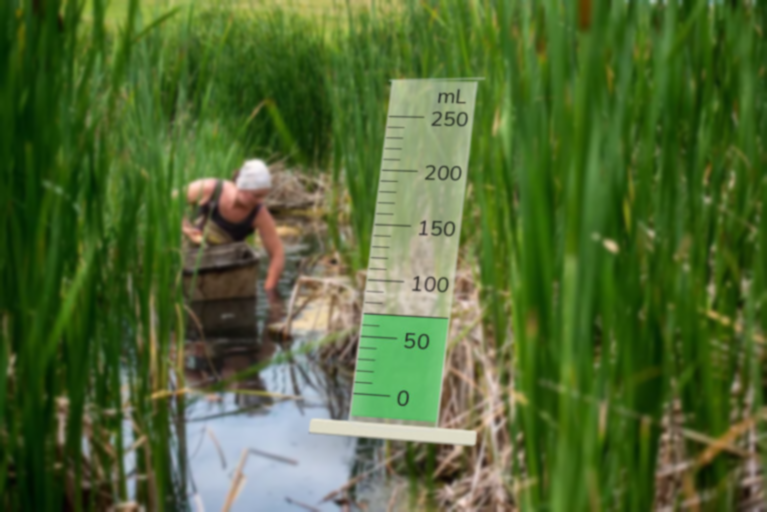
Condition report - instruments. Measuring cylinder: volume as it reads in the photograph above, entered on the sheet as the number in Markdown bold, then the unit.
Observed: **70** mL
